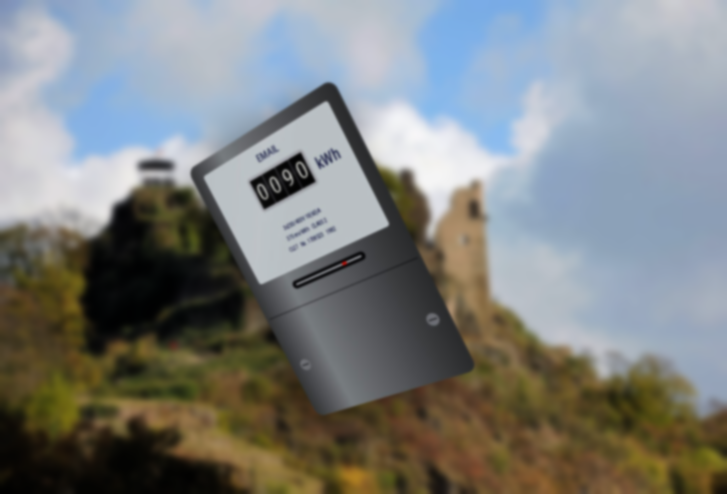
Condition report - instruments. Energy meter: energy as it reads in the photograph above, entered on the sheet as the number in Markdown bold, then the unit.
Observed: **90** kWh
